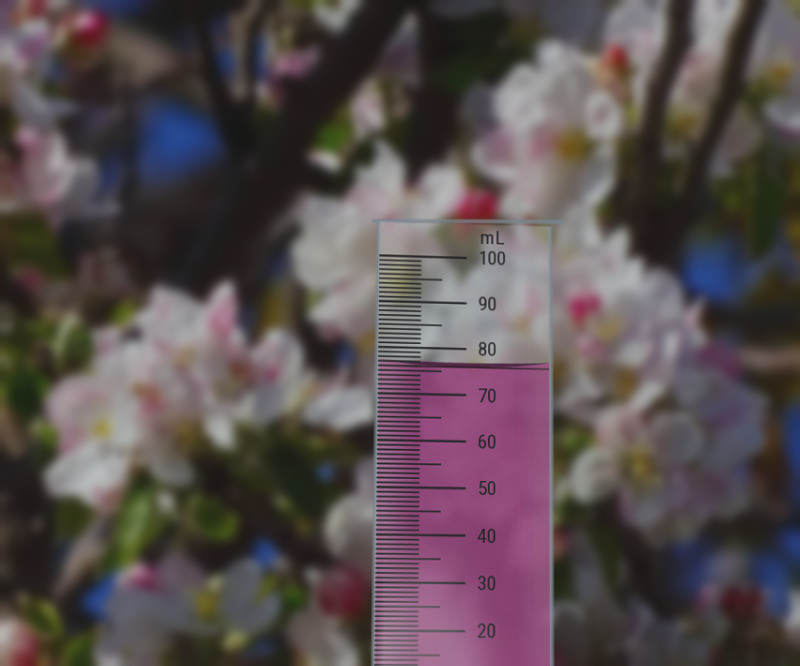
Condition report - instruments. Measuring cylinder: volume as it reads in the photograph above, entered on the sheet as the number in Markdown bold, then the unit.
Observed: **76** mL
